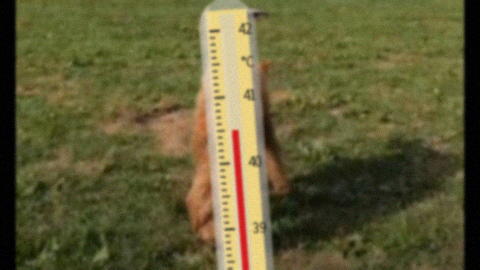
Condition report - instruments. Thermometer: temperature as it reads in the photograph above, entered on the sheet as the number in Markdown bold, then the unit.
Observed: **40.5** °C
